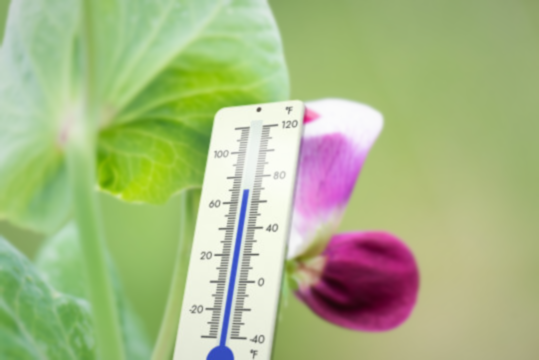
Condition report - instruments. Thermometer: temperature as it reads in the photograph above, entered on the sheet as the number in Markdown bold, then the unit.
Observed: **70** °F
